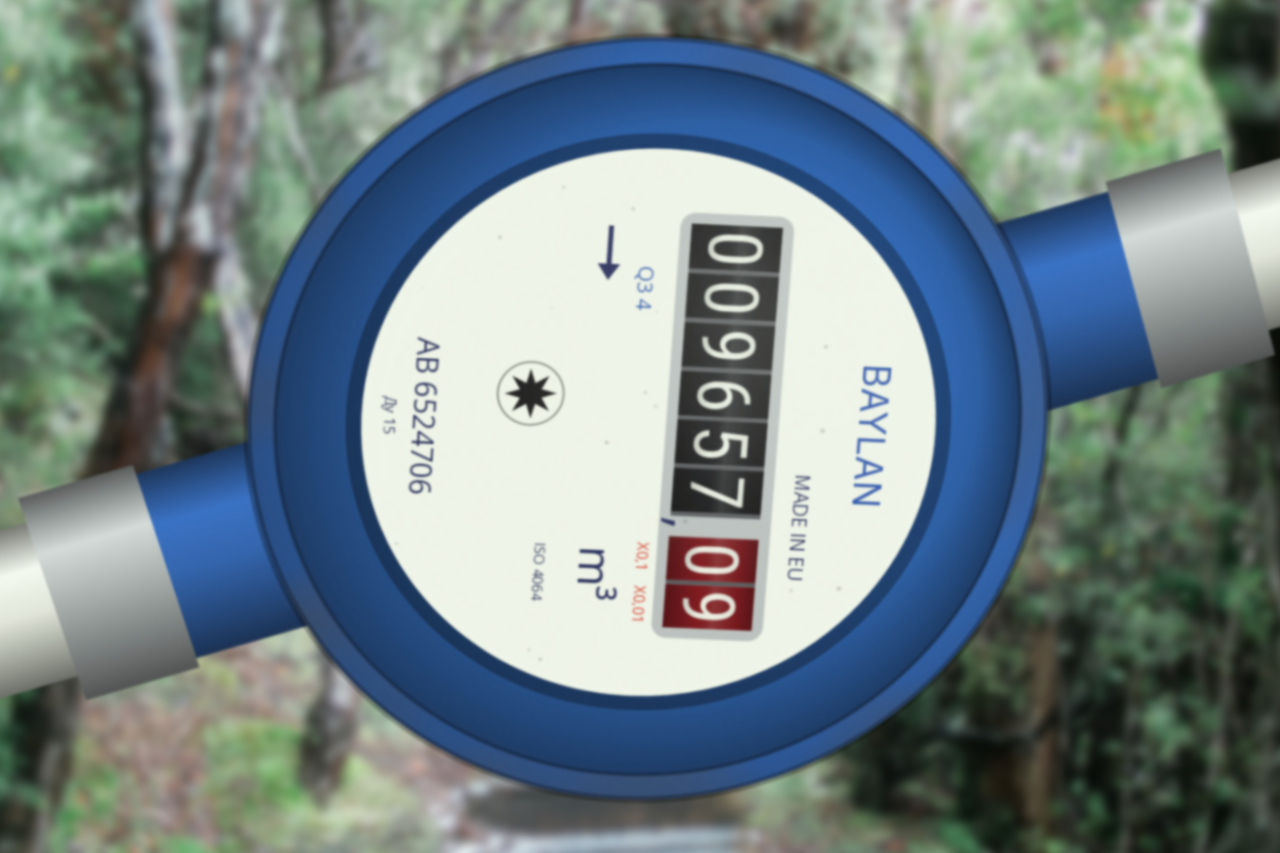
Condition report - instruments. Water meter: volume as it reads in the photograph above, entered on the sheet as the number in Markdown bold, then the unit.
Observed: **9657.09** m³
